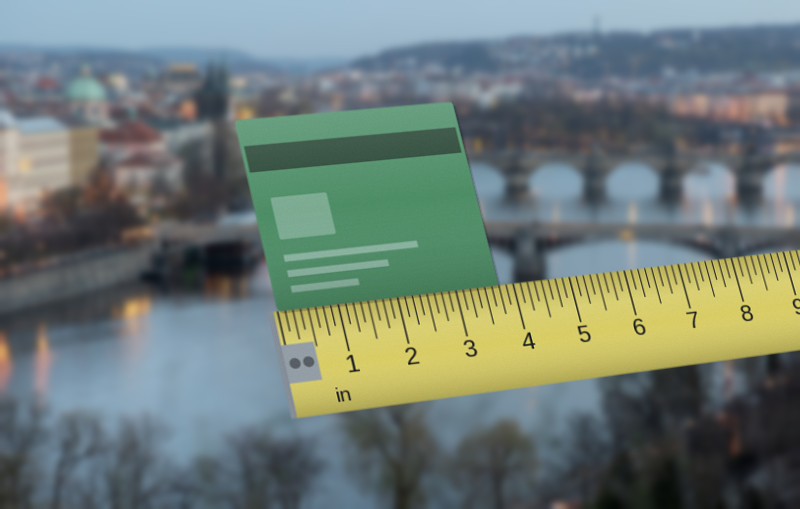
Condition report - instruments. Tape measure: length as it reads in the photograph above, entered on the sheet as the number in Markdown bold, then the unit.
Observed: **3.75** in
